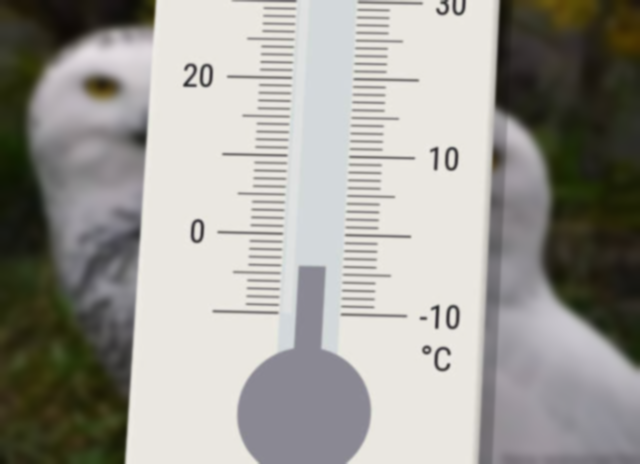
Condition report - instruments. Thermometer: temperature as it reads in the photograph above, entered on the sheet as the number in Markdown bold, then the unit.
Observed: **-4** °C
